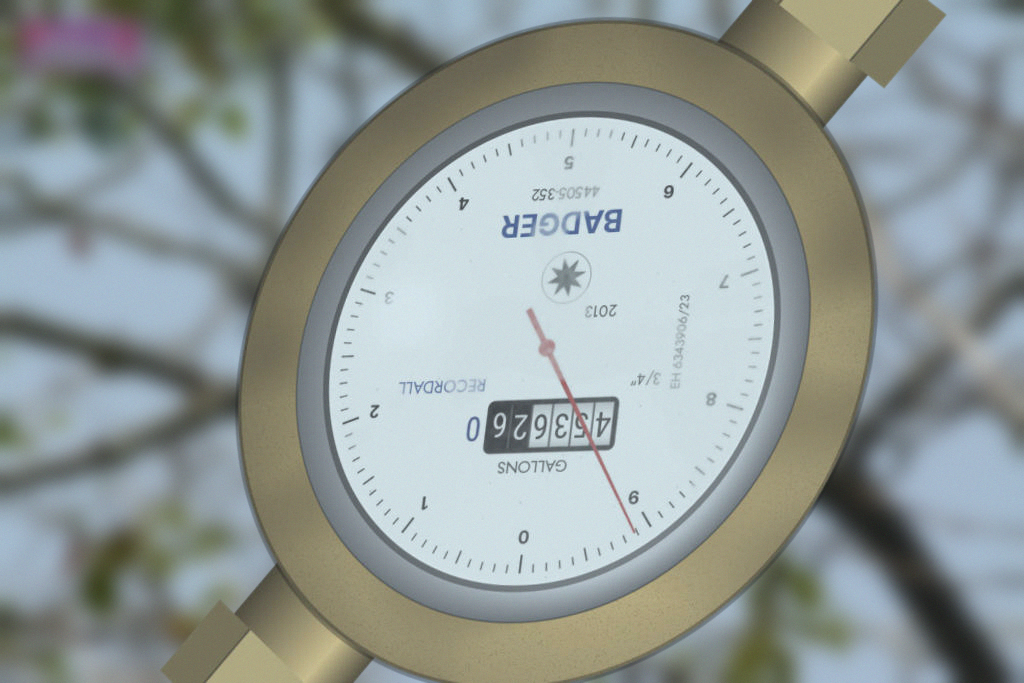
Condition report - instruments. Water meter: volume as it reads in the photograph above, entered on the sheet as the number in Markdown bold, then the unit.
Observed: **4536259.1** gal
